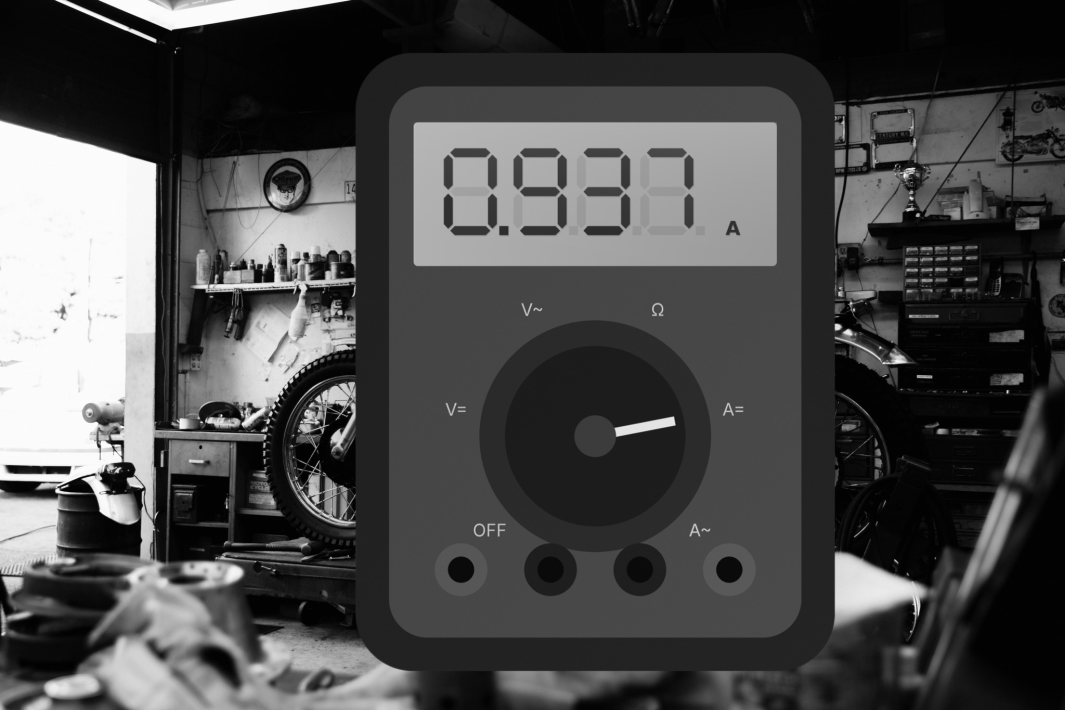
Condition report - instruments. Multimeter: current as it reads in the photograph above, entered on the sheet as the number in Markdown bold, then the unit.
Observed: **0.937** A
